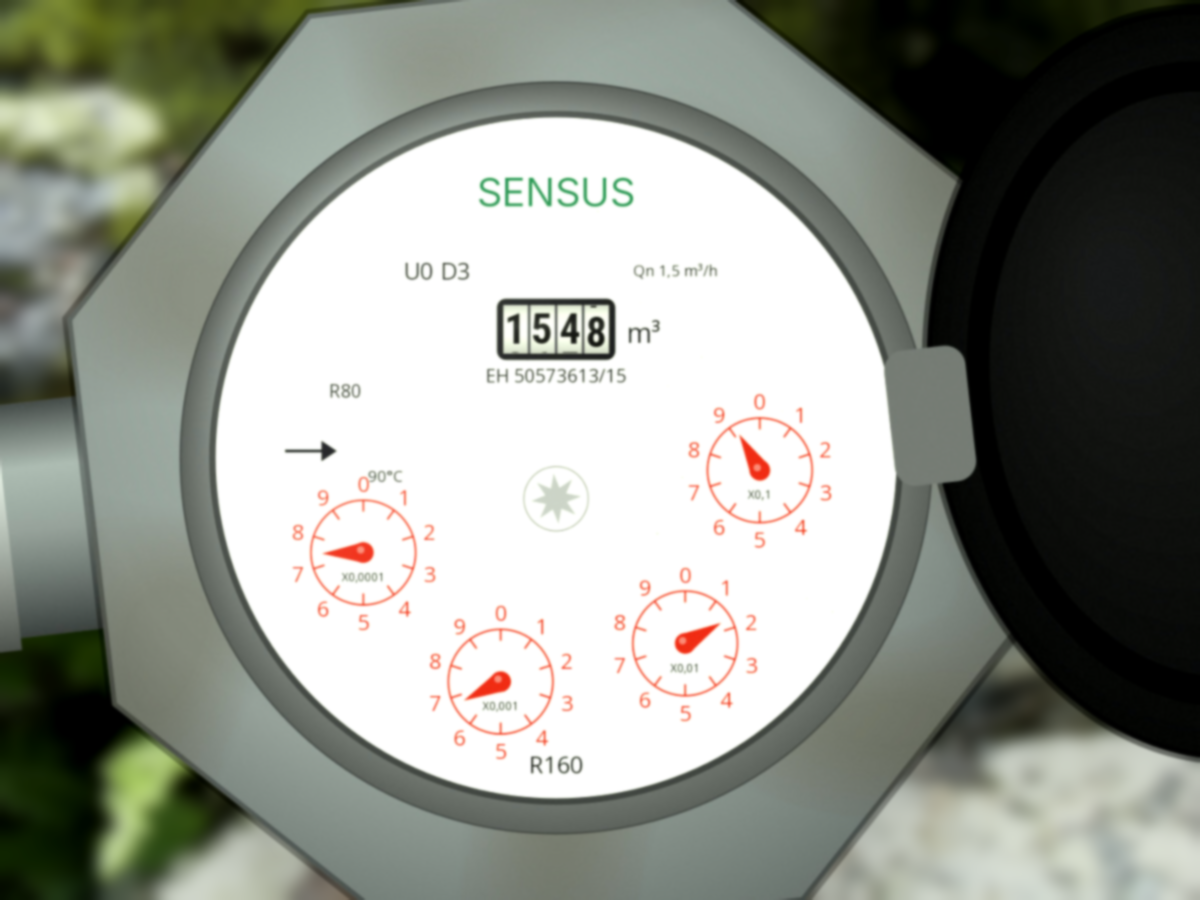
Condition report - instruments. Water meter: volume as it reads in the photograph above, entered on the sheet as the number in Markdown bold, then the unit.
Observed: **1547.9167** m³
